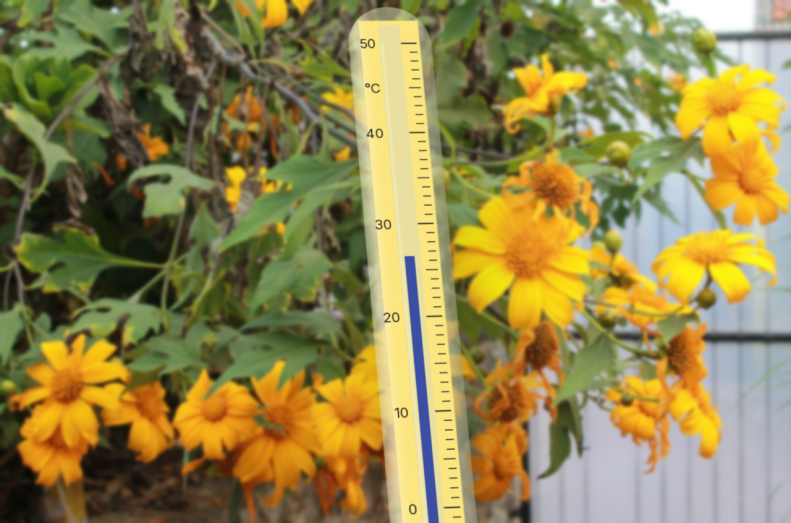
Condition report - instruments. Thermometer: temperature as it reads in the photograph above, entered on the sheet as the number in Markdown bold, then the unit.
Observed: **26.5** °C
